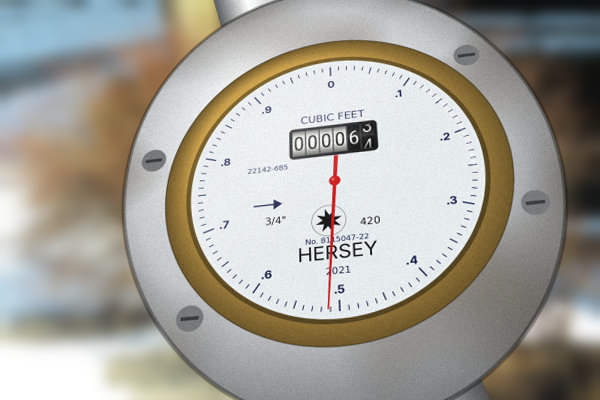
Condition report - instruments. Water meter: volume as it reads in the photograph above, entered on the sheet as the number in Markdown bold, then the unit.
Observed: **63.51** ft³
